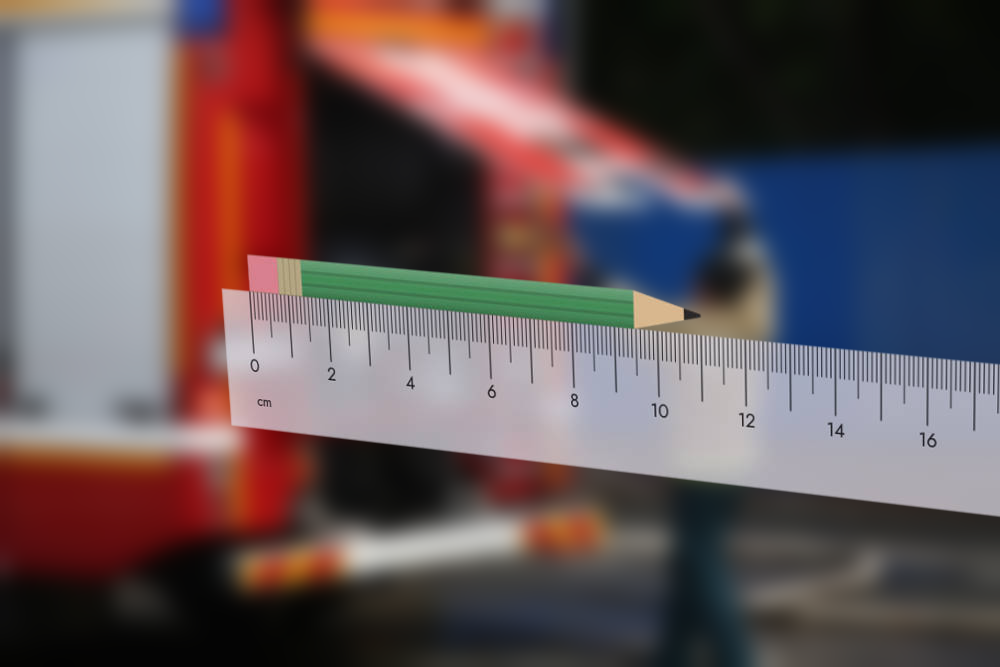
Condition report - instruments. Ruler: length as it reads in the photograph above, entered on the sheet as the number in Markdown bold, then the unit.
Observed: **11** cm
